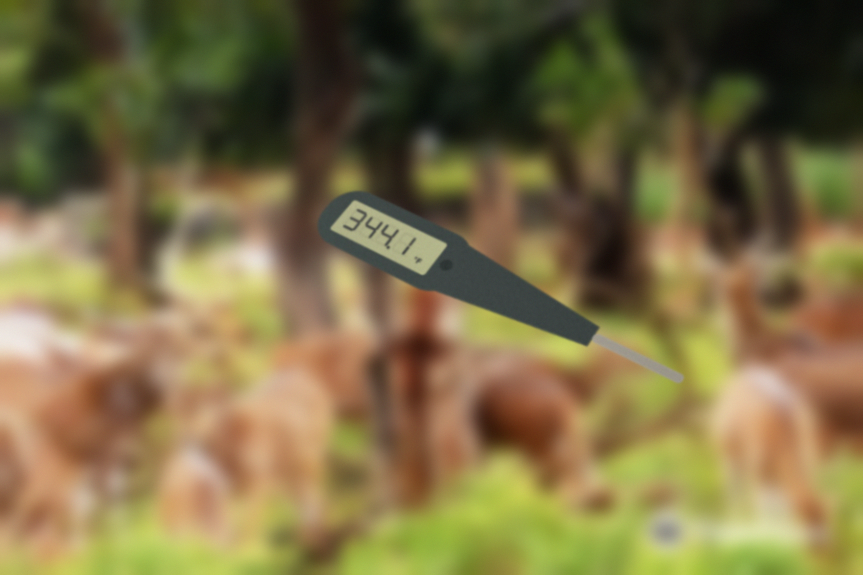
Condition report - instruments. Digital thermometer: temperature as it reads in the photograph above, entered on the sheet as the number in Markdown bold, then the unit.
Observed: **344.1** °F
